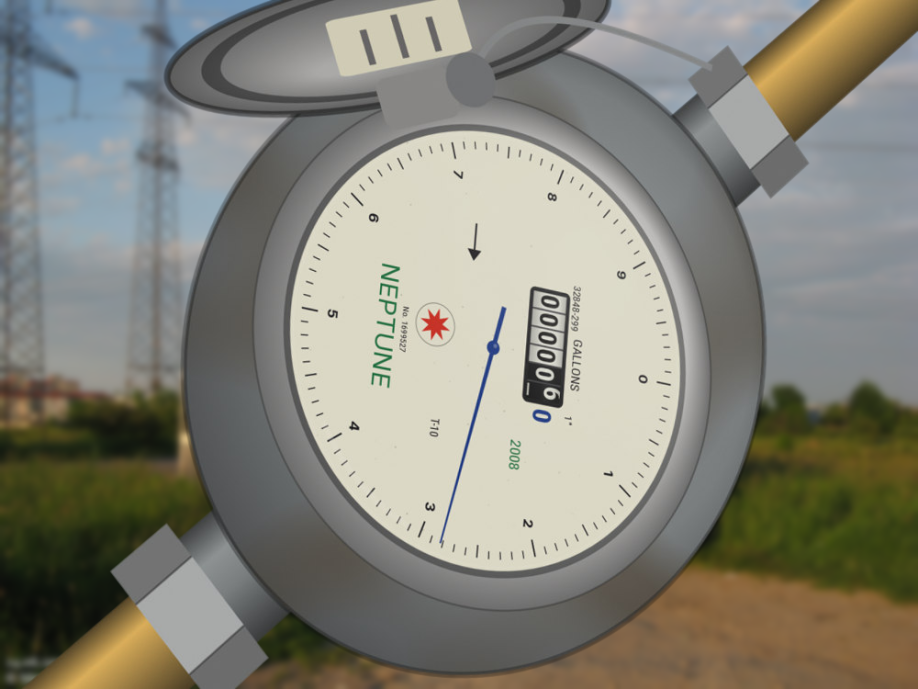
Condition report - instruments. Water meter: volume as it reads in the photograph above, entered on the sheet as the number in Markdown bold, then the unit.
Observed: **62.8** gal
